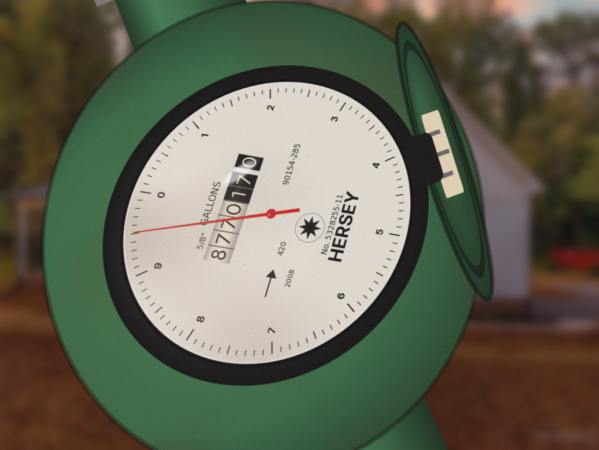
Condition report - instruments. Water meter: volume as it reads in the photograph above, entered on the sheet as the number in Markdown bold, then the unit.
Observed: **8770169.5** gal
